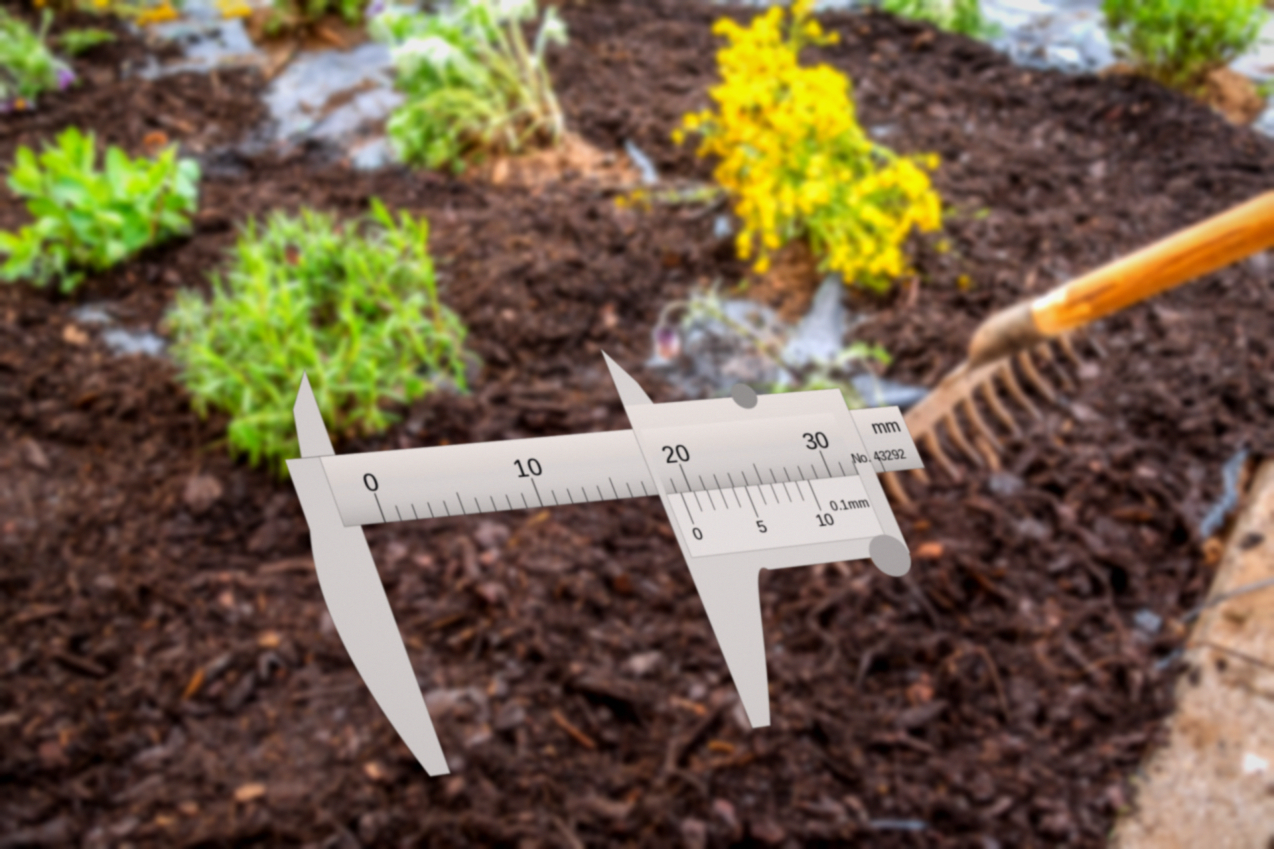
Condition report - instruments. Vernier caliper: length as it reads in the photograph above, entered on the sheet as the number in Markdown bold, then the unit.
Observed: **19.3** mm
